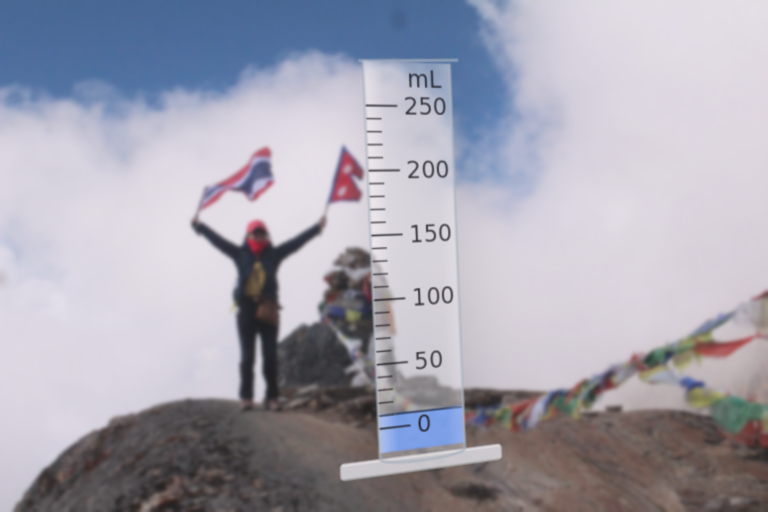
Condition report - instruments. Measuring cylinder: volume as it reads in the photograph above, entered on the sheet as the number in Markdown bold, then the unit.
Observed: **10** mL
